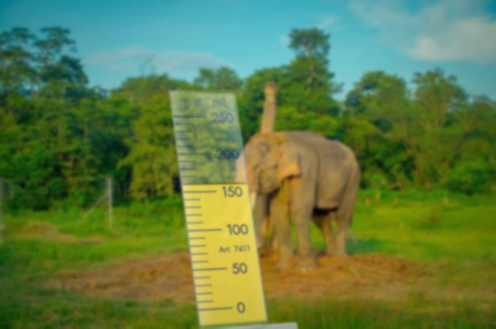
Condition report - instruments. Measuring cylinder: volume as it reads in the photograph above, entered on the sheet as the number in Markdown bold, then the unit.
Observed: **160** mL
